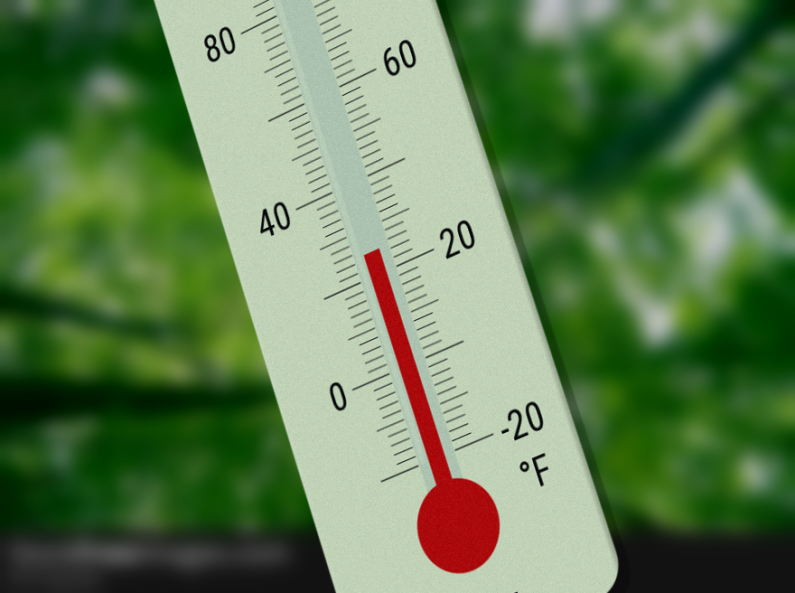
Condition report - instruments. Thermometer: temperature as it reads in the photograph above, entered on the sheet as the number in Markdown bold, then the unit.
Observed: **25** °F
